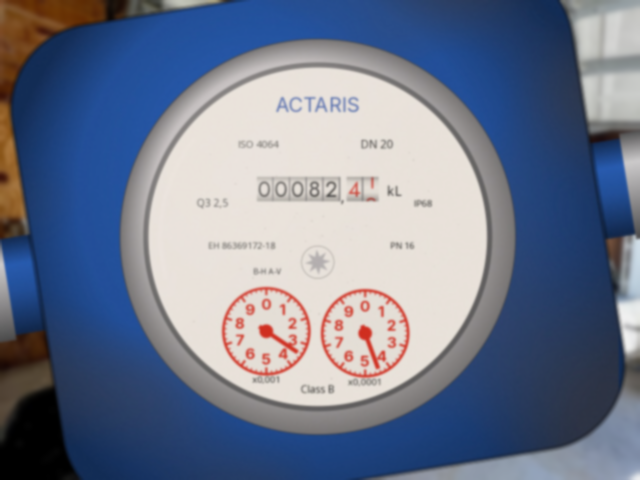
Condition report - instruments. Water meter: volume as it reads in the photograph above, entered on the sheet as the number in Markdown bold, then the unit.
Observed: **82.4134** kL
